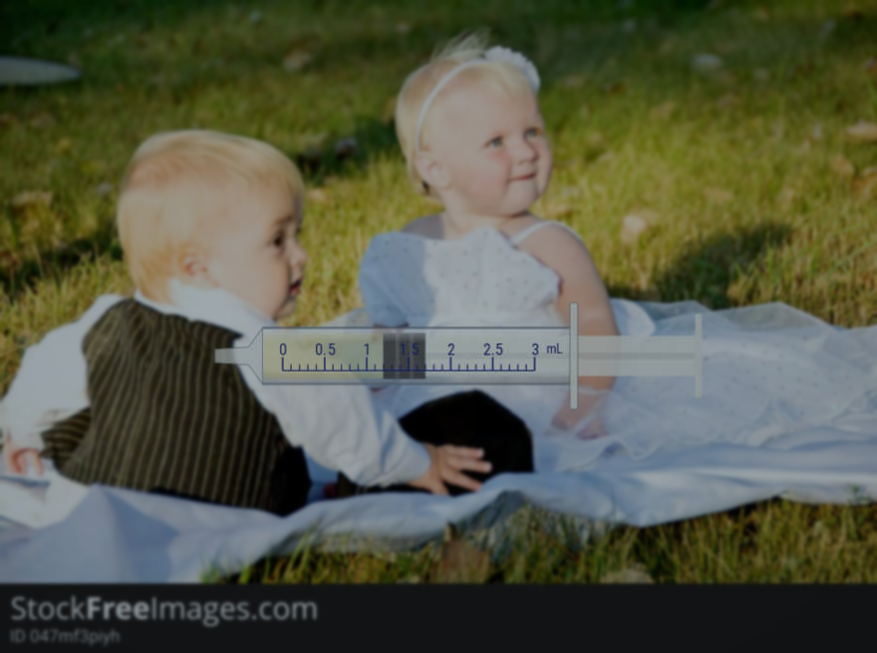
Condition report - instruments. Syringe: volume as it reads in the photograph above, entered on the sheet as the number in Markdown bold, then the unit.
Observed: **1.2** mL
